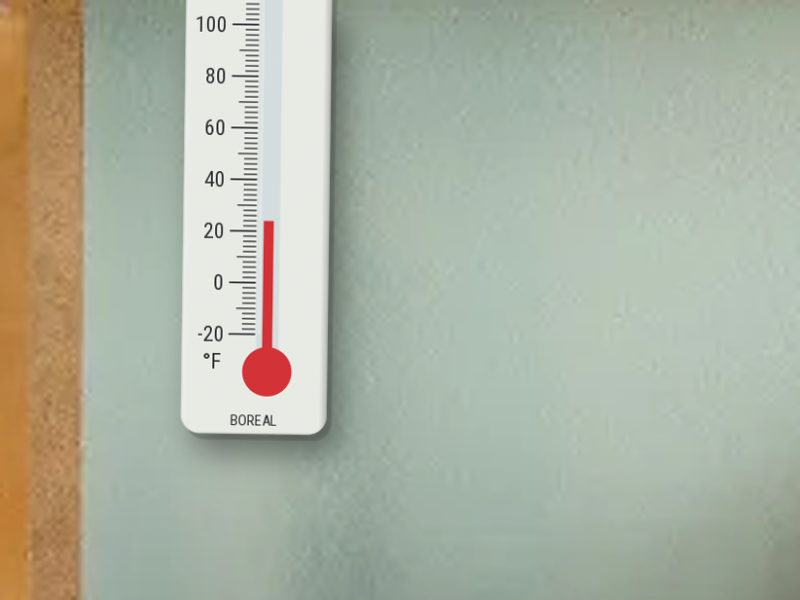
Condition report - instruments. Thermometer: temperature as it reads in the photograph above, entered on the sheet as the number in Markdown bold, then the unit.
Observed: **24** °F
